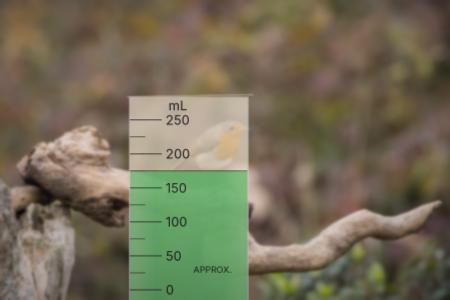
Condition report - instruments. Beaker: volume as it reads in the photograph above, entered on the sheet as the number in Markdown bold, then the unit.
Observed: **175** mL
